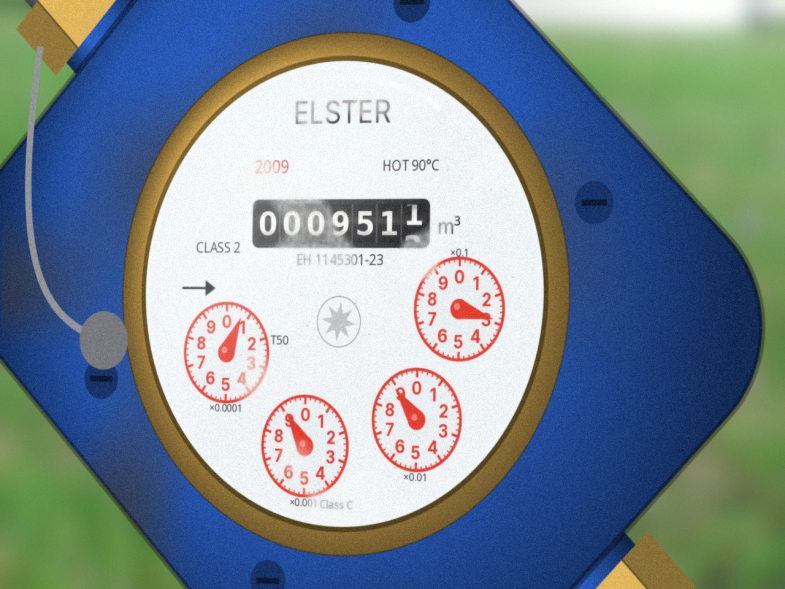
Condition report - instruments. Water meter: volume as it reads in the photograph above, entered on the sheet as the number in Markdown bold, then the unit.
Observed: **9511.2890** m³
